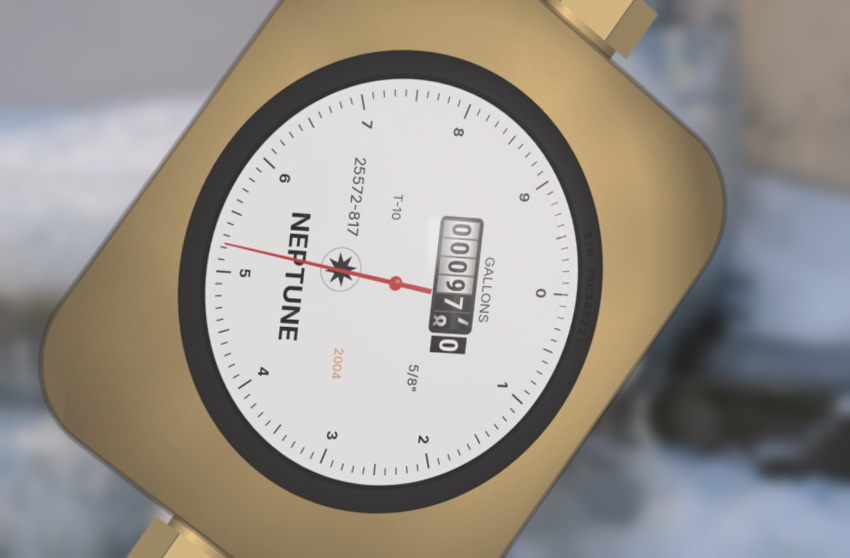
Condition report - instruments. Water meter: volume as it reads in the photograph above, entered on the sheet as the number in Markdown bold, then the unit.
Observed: **9775.2** gal
